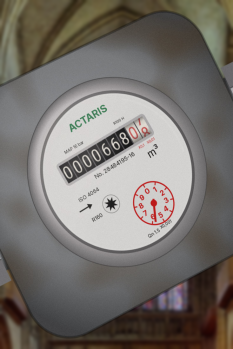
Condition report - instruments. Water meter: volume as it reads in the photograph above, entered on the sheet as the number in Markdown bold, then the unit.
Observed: **668.075** m³
